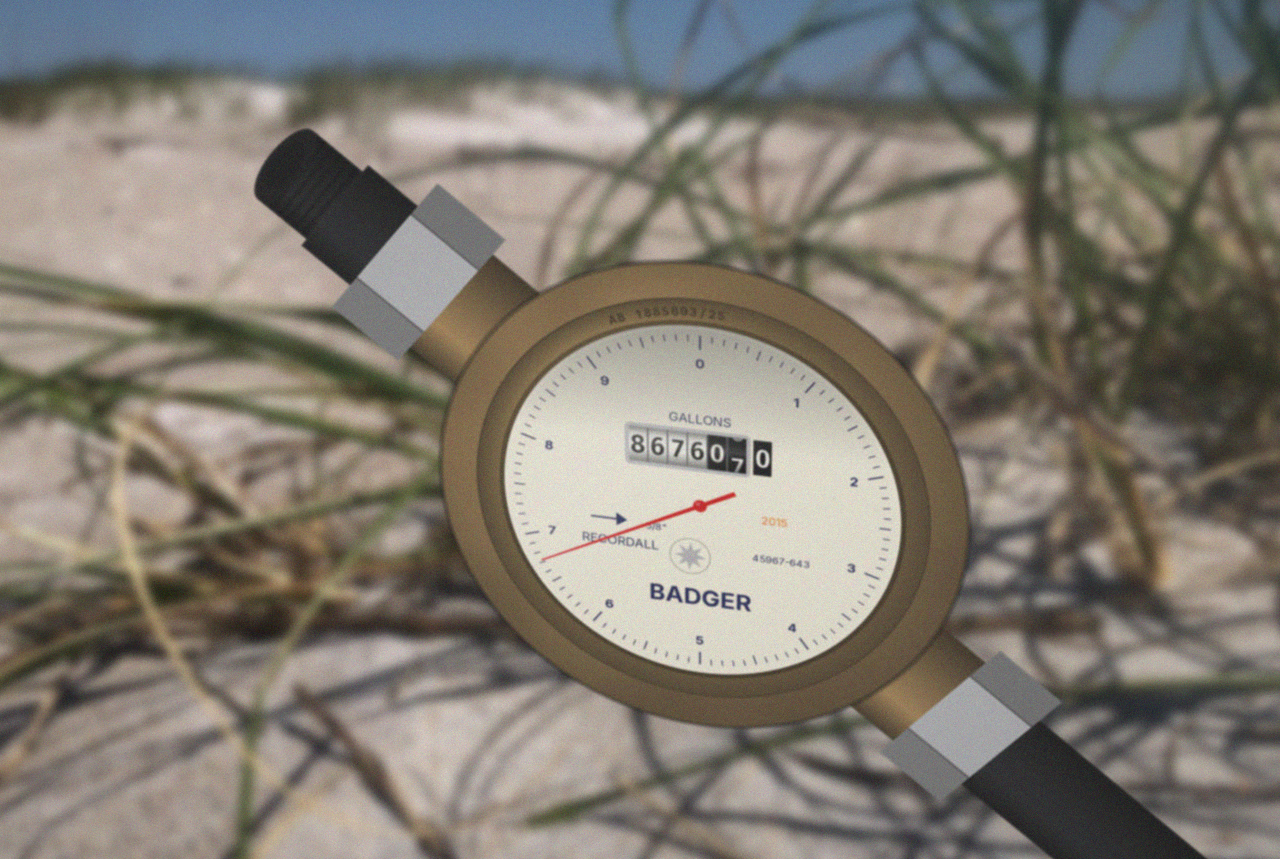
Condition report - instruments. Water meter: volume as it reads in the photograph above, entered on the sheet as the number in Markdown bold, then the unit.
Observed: **8676066.7** gal
